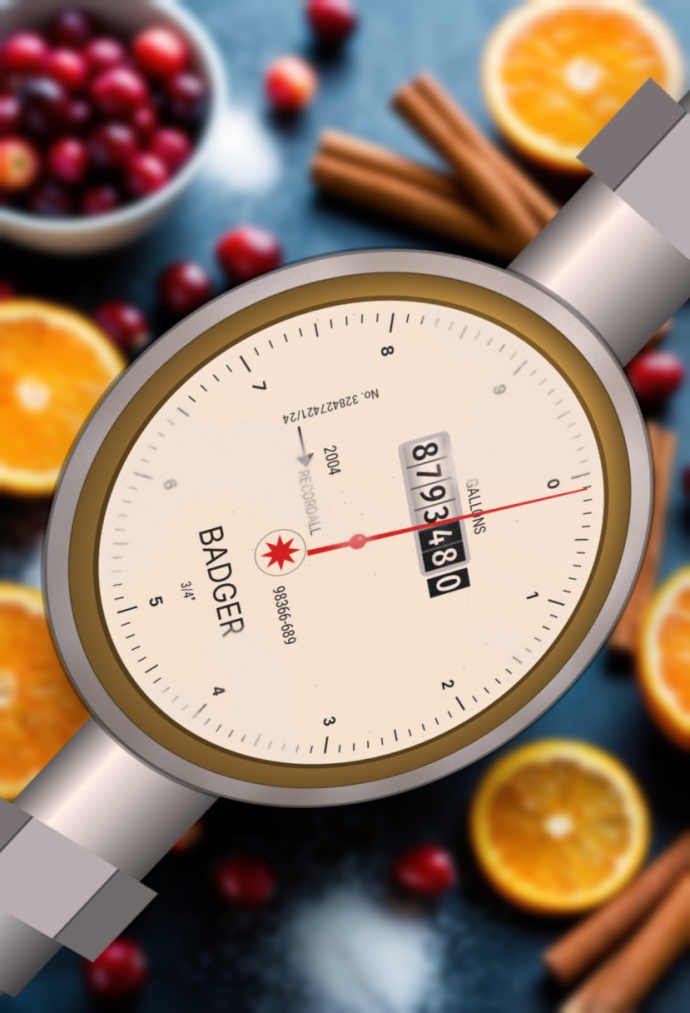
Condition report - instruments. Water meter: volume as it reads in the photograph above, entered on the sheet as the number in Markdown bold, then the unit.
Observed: **8793480.1** gal
